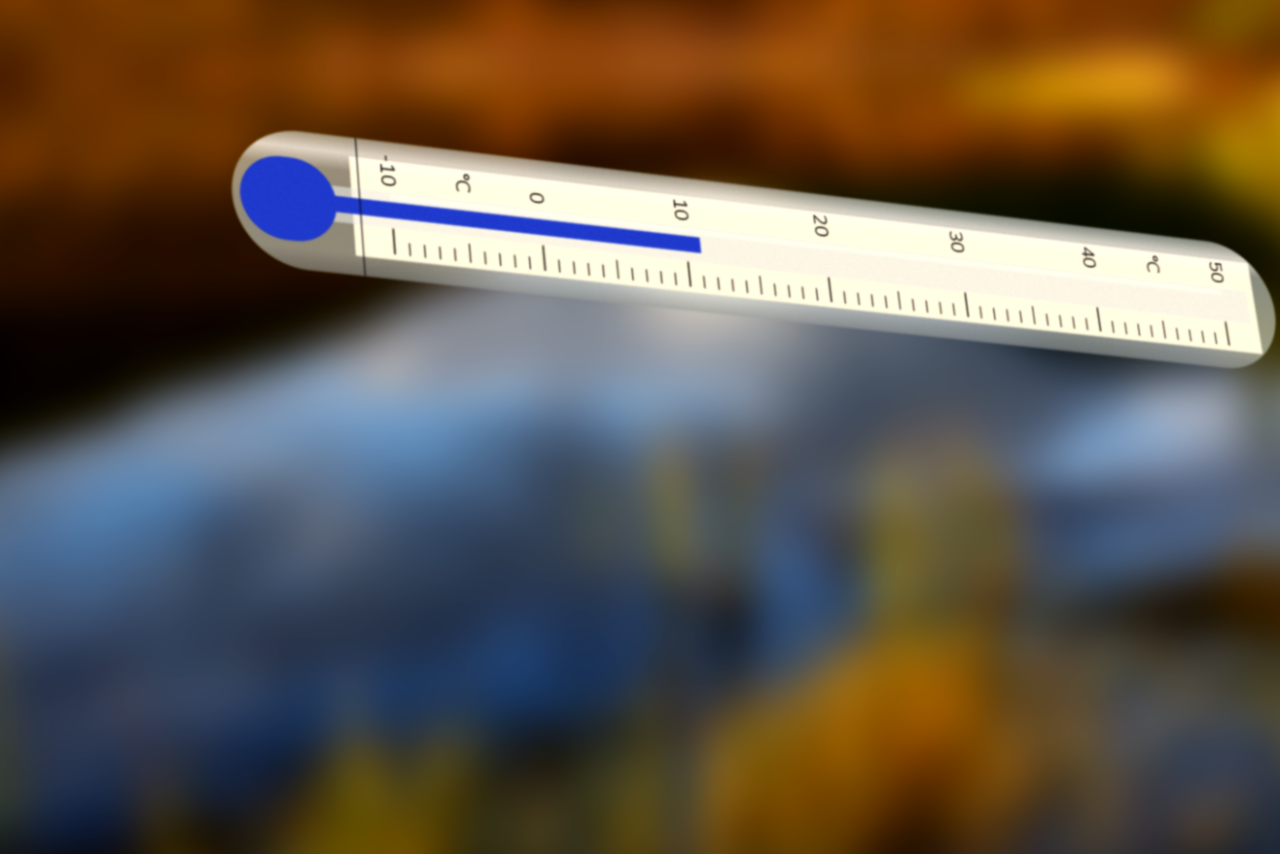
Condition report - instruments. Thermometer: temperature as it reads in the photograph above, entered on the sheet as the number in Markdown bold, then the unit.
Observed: **11** °C
